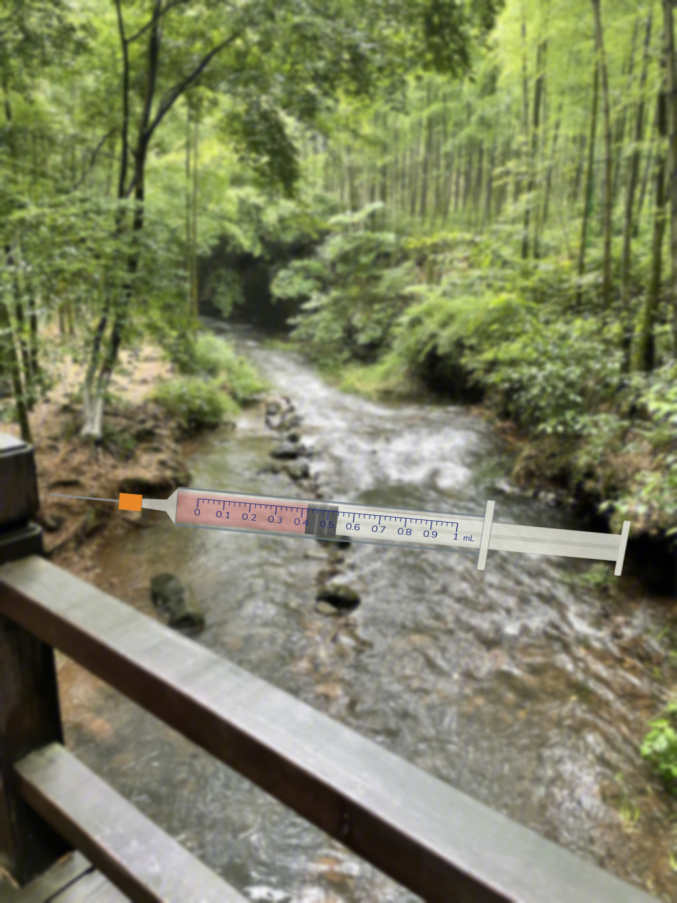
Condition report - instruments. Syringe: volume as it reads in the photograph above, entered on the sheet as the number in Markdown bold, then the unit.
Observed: **0.42** mL
